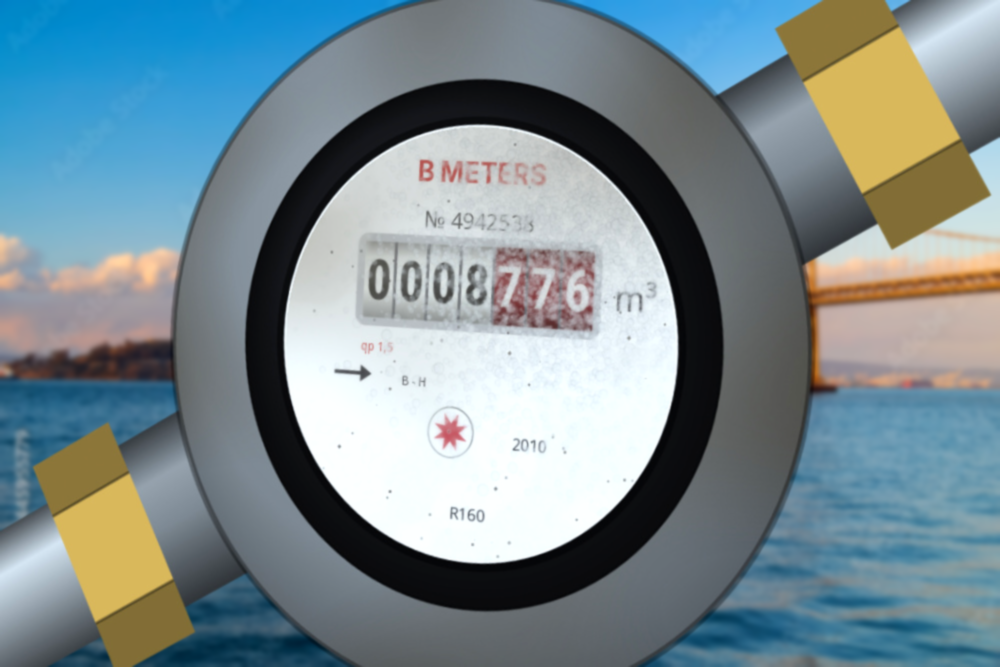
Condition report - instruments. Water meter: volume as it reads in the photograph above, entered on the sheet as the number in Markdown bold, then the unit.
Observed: **8.776** m³
